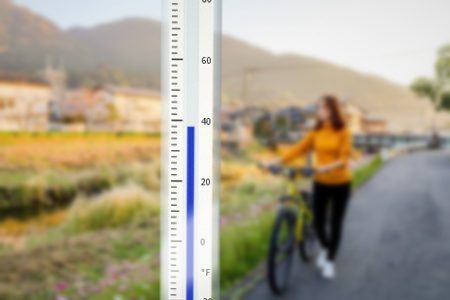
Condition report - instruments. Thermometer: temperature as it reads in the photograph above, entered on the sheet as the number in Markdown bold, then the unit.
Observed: **38** °F
